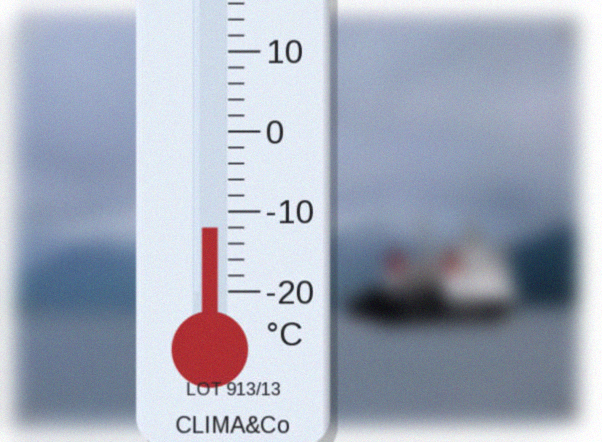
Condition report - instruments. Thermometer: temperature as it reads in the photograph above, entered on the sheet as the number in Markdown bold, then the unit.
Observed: **-12** °C
